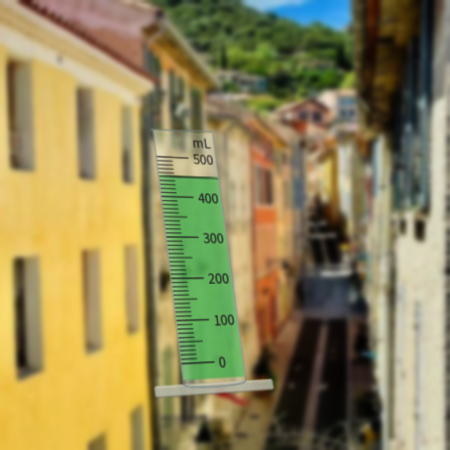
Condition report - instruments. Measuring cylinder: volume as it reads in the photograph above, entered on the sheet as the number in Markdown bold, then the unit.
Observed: **450** mL
